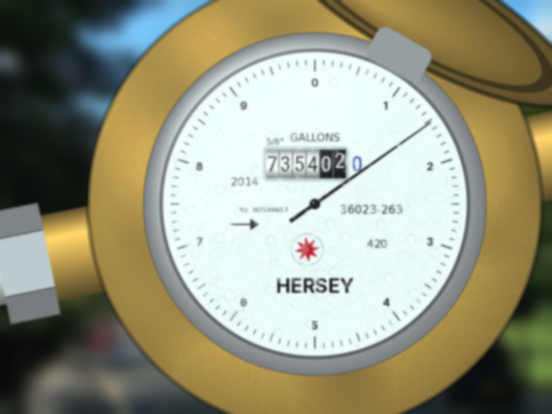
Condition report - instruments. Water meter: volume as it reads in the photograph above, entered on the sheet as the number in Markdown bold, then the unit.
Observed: **7354021.5** gal
